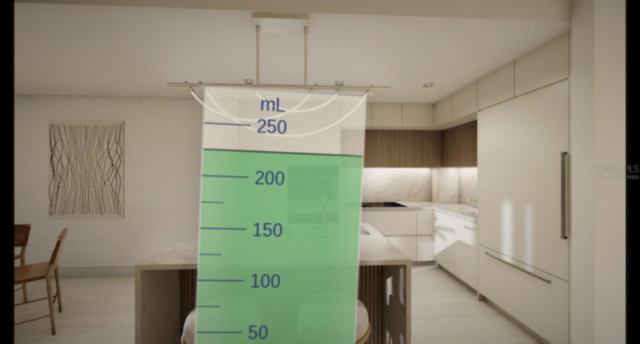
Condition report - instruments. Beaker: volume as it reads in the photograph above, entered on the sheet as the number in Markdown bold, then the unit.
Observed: **225** mL
